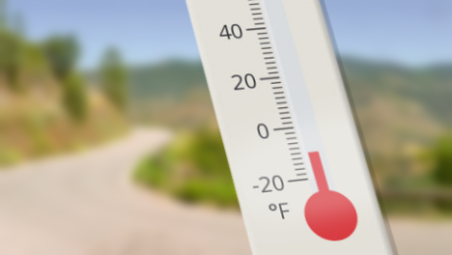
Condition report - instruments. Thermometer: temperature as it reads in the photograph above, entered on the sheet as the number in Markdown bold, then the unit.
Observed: **-10** °F
